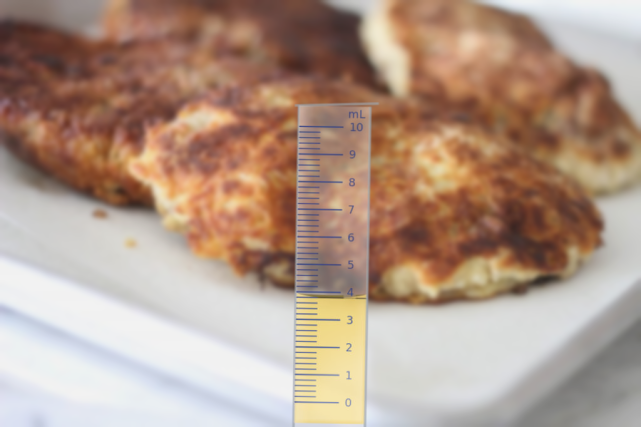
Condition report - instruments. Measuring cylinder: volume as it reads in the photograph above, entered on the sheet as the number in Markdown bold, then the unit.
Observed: **3.8** mL
